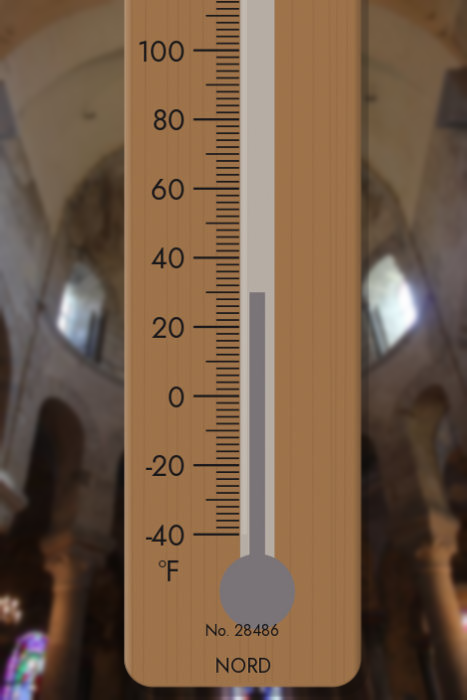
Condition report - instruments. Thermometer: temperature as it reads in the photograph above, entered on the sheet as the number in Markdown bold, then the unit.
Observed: **30** °F
